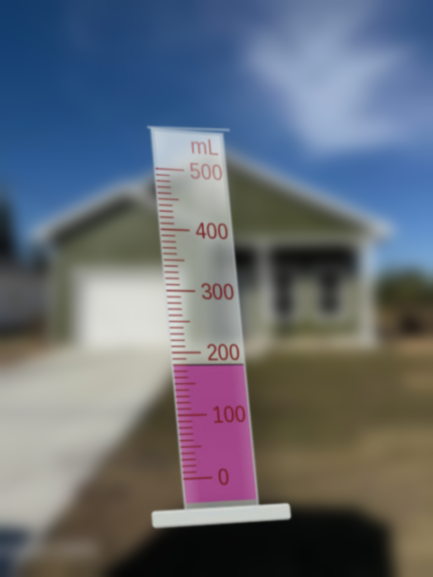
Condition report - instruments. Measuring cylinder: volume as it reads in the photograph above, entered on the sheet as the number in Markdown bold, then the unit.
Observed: **180** mL
